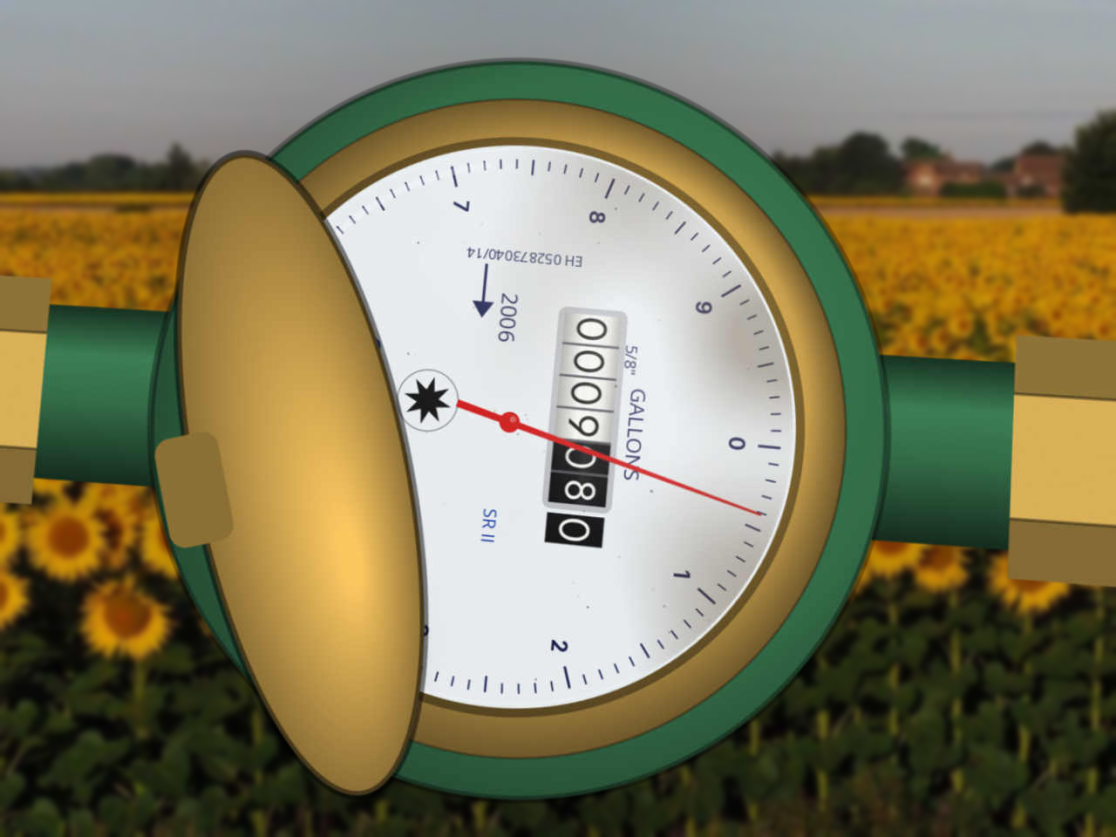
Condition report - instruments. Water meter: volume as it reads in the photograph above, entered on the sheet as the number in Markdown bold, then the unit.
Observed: **9080.4** gal
